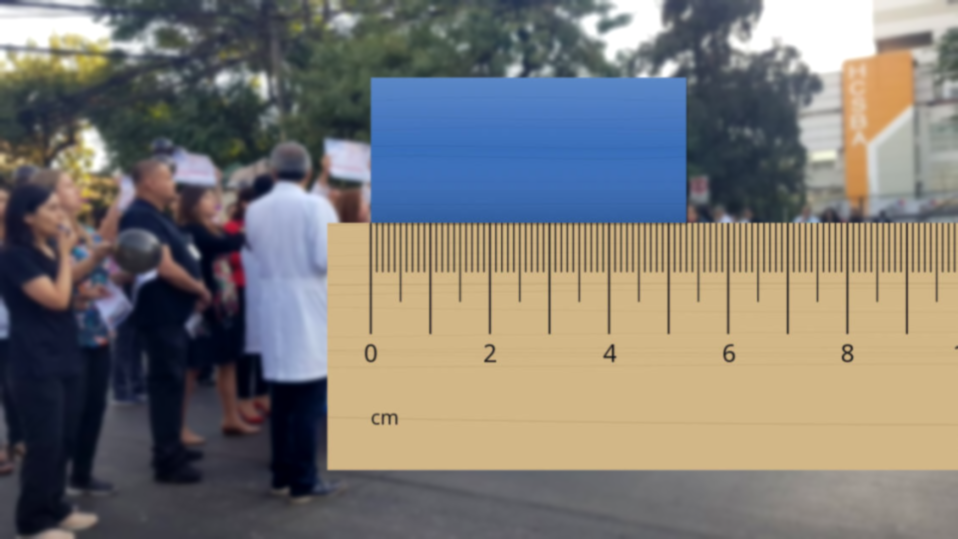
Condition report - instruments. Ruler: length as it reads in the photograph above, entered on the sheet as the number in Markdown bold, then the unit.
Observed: **5.3** cm
